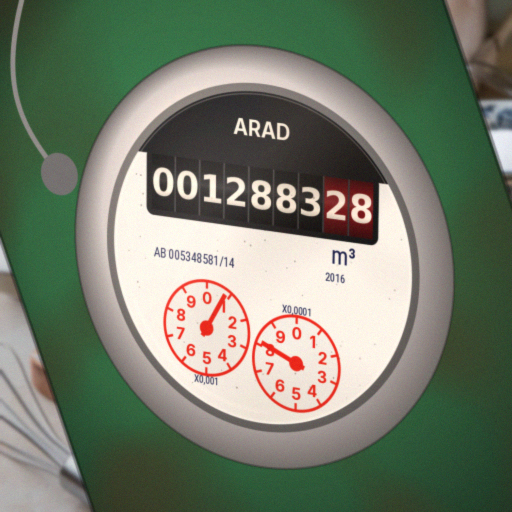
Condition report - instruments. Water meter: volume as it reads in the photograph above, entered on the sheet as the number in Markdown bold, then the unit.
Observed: **12883.2808** m³
